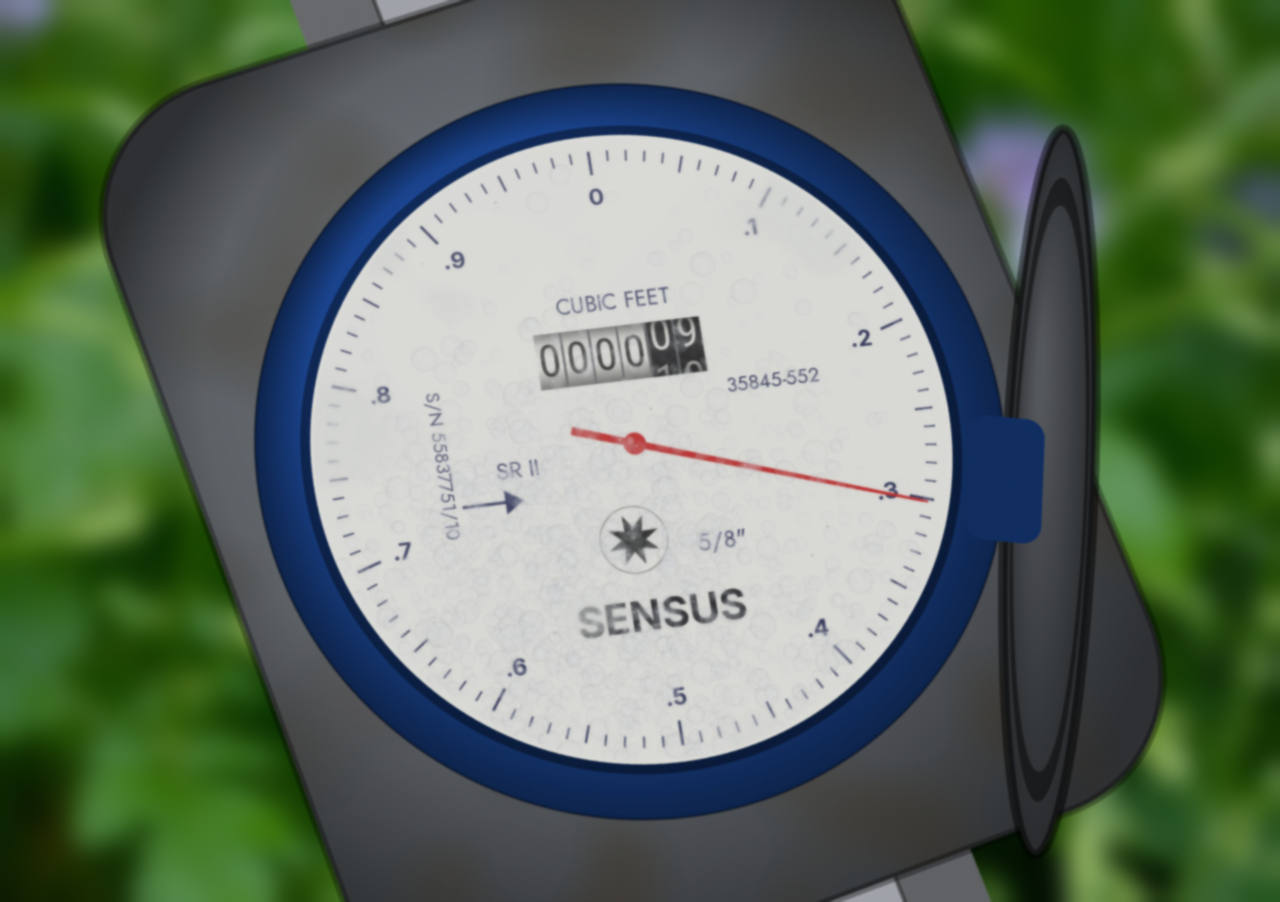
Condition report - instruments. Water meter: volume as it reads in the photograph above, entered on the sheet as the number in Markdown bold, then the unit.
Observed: **9.30** ft³
